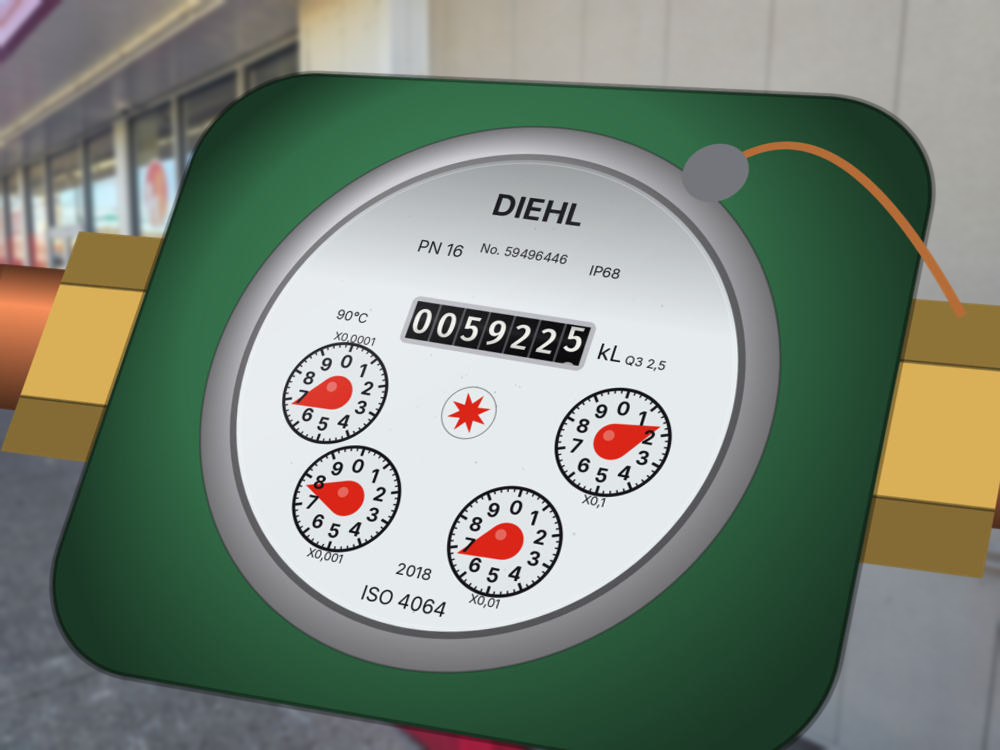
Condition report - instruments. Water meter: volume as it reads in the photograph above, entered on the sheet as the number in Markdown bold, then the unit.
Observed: **59225.1676** kL
